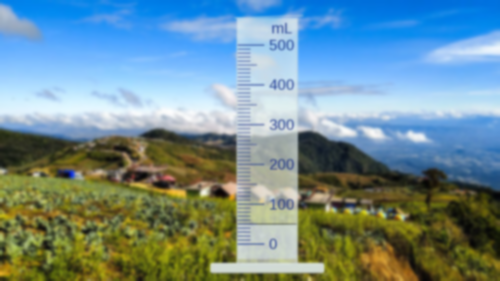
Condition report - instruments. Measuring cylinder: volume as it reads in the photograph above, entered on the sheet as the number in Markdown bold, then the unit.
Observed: **50** mL
